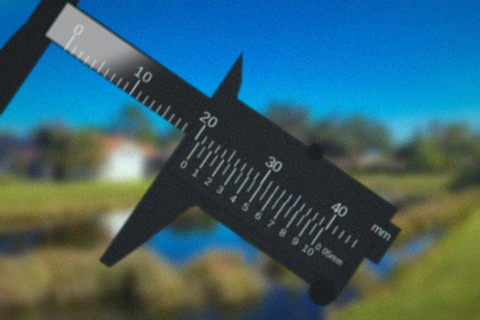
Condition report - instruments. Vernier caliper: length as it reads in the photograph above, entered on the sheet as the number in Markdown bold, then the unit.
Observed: **20.6** mm
